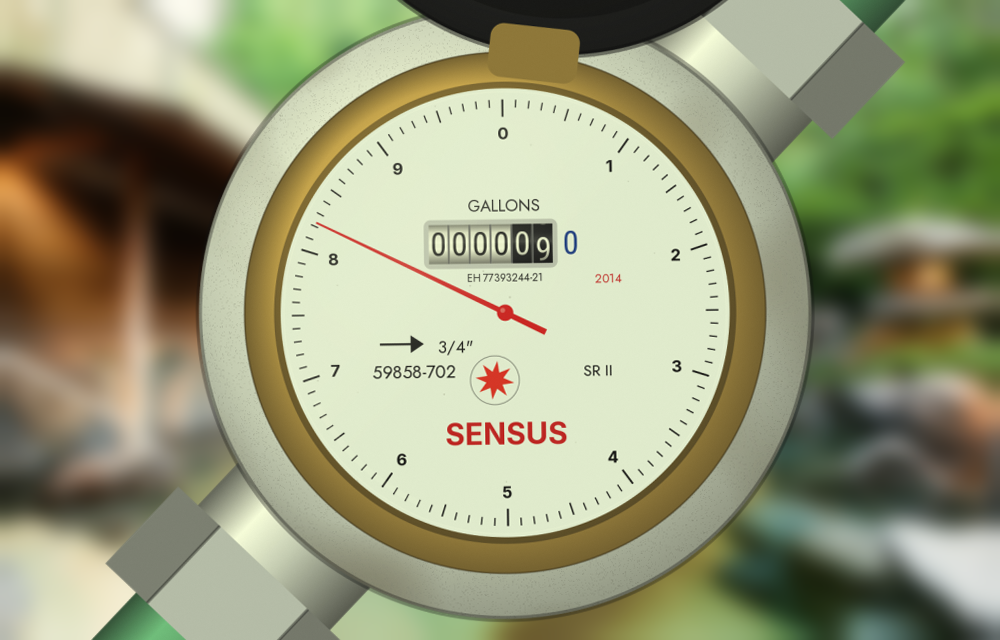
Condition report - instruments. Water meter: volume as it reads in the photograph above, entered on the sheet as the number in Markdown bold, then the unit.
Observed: **88.2** gal
